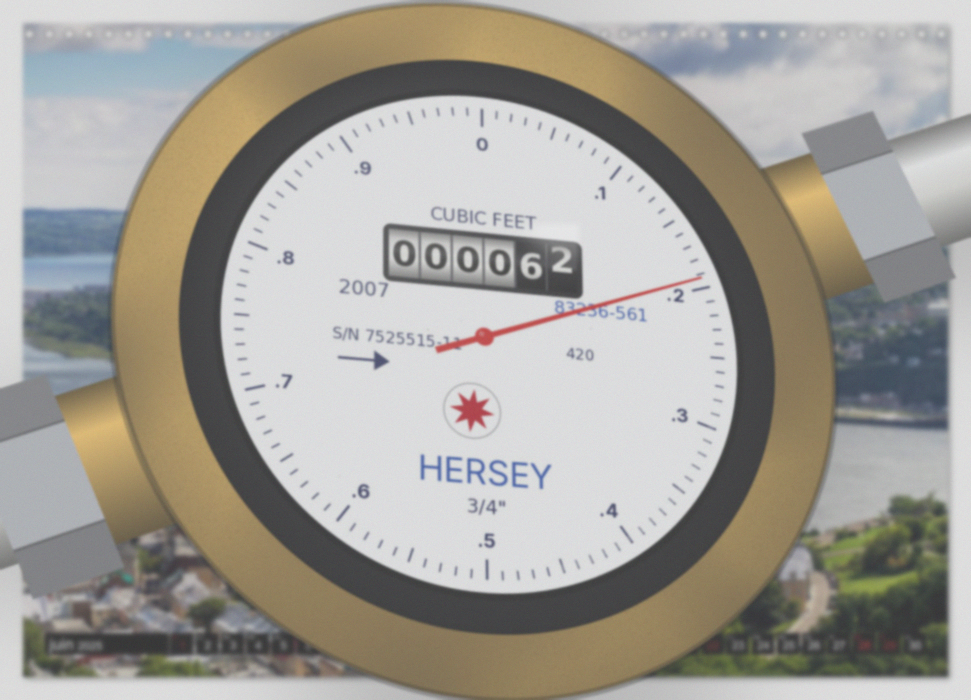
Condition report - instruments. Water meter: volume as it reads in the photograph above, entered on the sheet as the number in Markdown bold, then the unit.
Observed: **62.19** ft³
